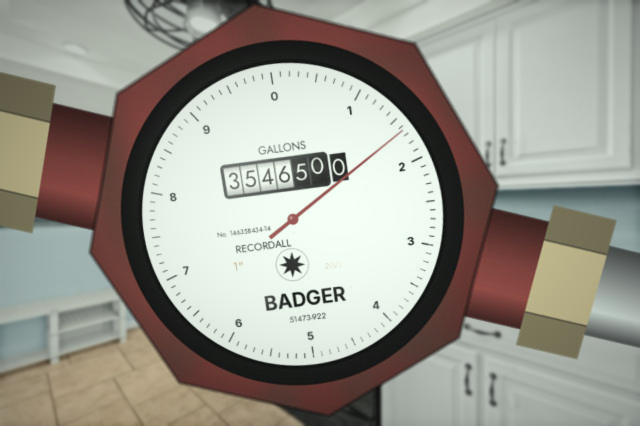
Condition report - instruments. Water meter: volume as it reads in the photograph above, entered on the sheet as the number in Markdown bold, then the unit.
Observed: **3546501.6** gal
